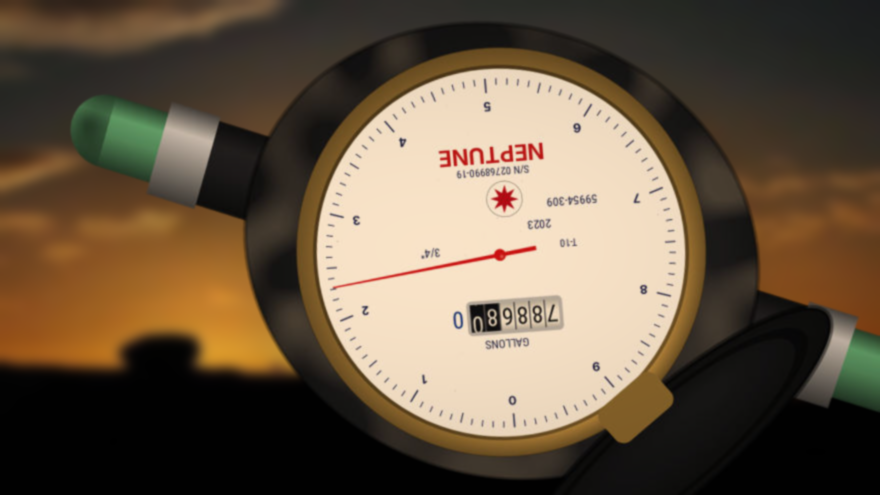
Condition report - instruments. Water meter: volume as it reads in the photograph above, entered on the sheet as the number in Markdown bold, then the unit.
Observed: **7886802.3** gal
